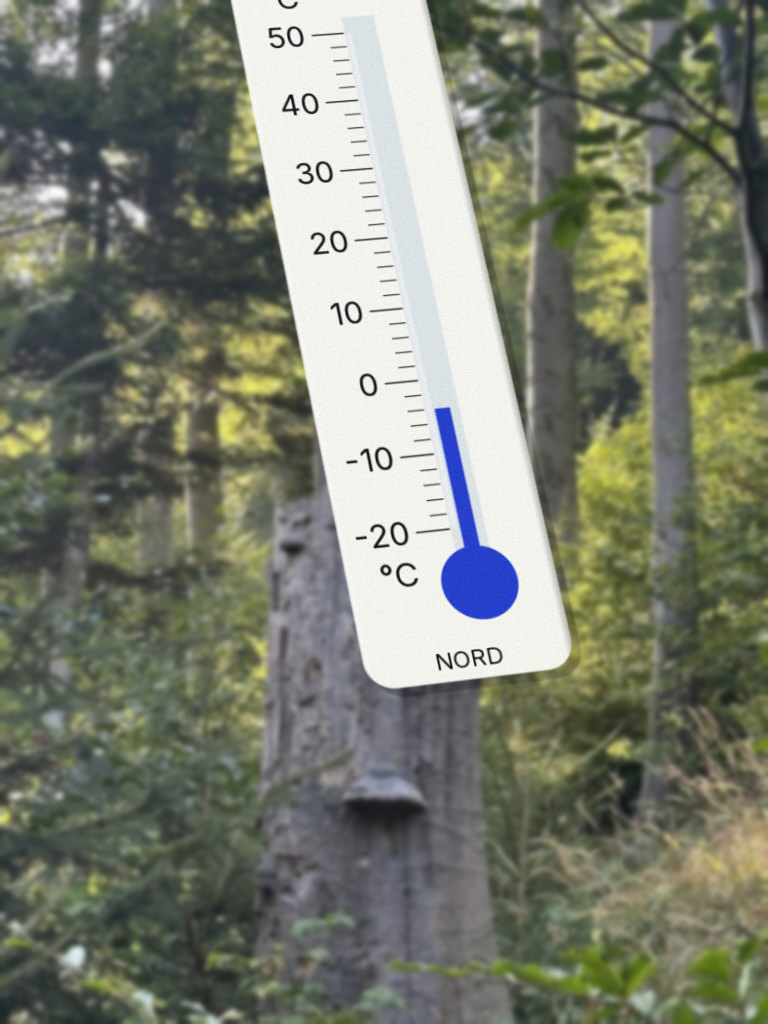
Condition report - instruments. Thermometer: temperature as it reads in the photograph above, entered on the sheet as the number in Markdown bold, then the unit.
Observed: **-4** °C
